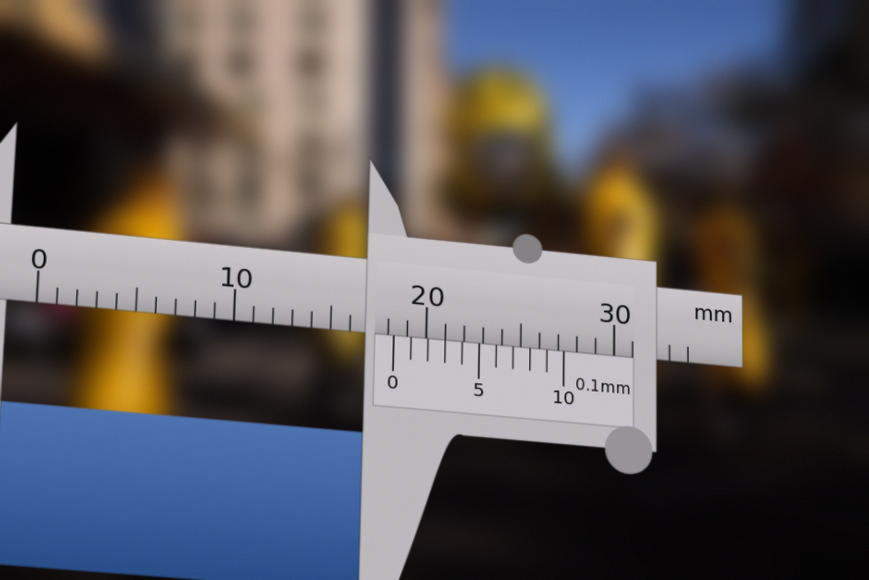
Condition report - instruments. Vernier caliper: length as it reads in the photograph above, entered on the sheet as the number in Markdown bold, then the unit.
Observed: **18.3** mm
